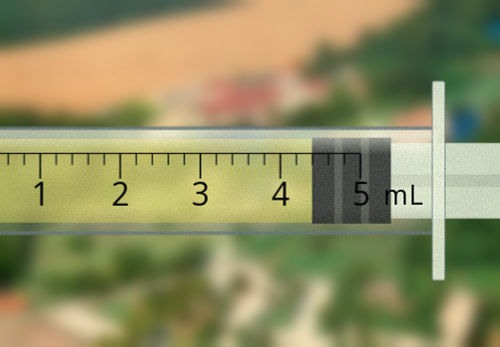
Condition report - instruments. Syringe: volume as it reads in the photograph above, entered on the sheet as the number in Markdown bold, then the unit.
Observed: **4.4** mL
